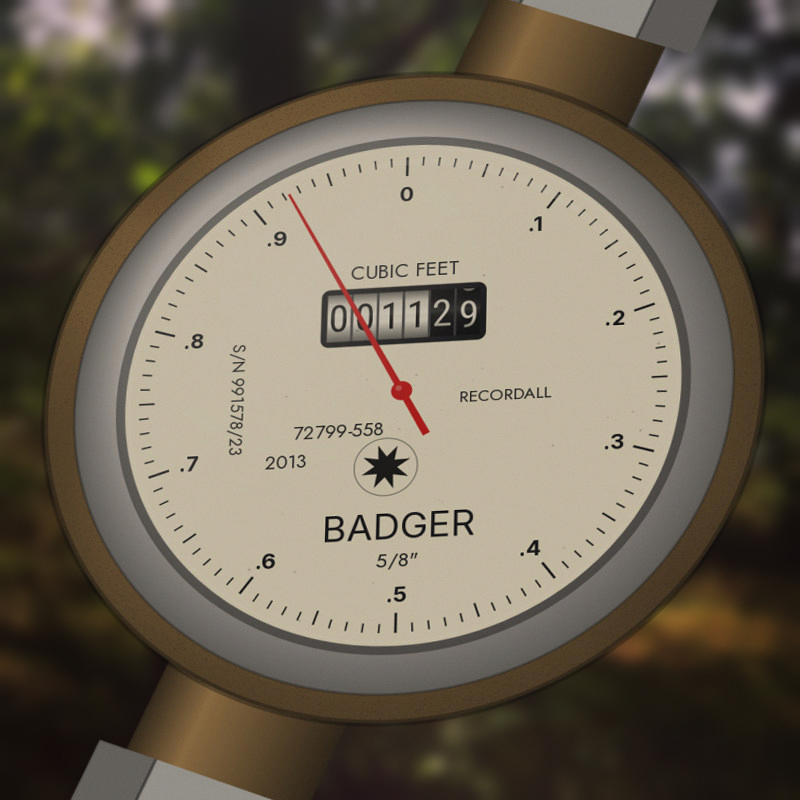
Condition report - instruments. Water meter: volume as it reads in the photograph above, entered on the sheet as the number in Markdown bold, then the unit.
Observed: **1128.92** ft³
